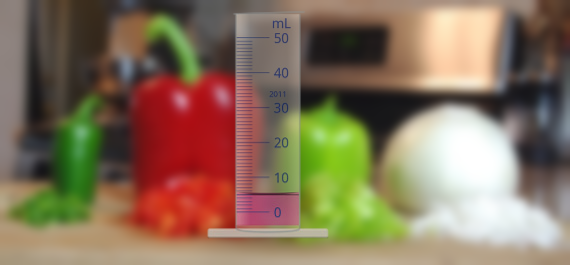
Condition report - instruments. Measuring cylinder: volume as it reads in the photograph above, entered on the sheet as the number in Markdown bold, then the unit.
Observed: **5** mL
